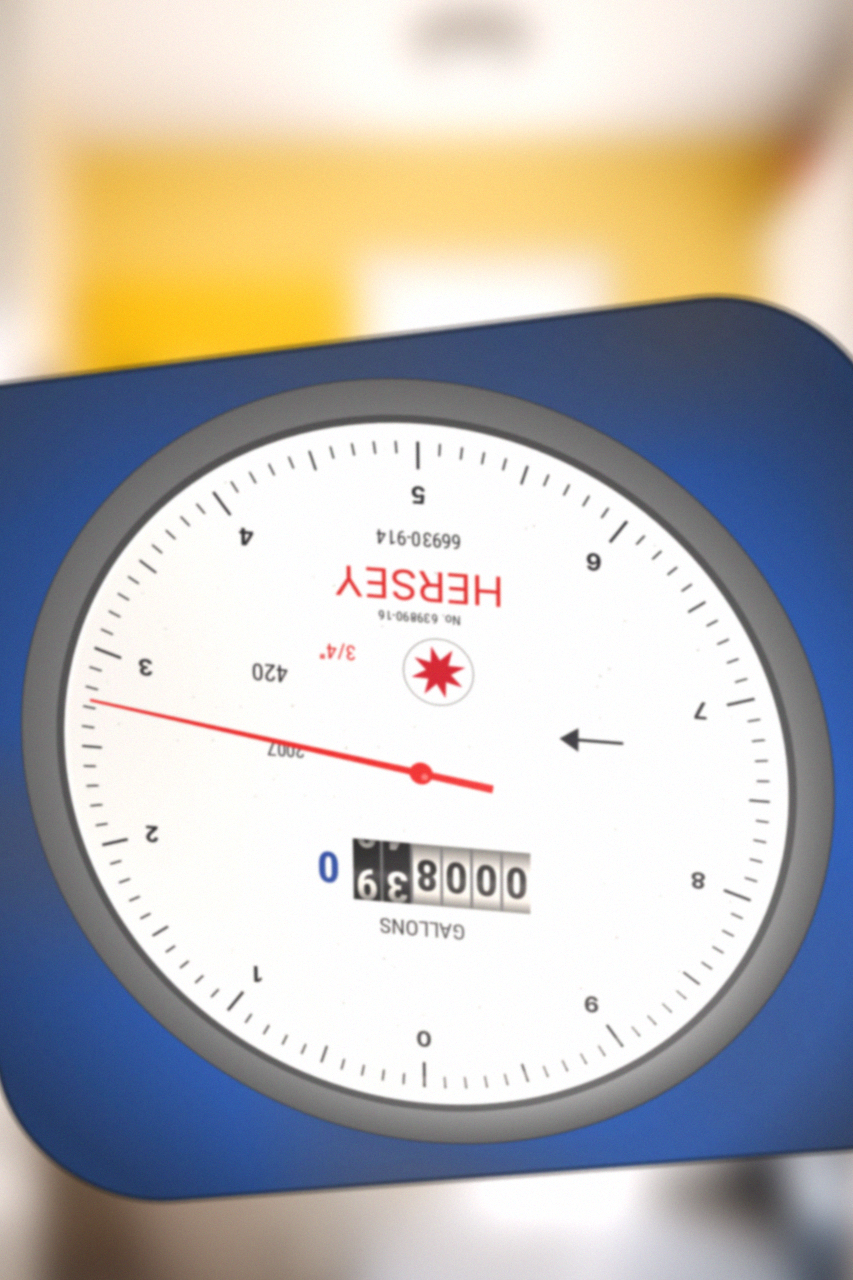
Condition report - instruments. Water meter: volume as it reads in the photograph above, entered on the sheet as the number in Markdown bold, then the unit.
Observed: **8392.7** gal
